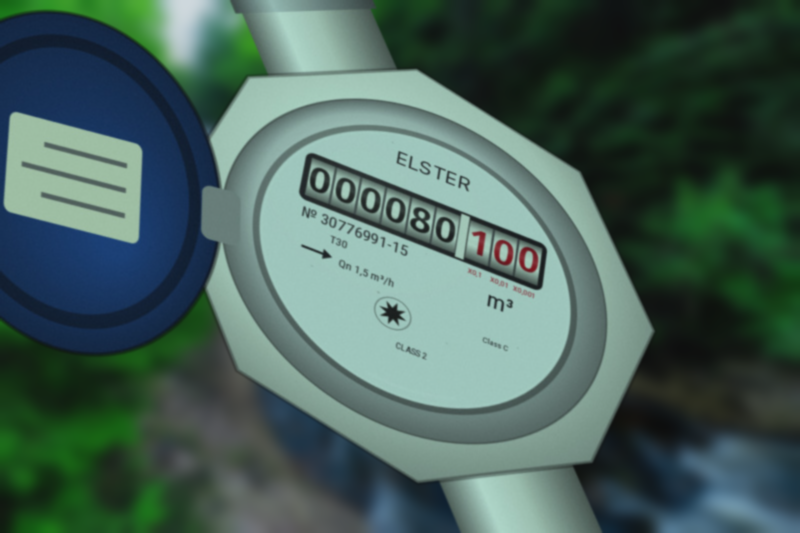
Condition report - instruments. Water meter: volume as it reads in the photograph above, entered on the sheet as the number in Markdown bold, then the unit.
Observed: **80.100** m³
